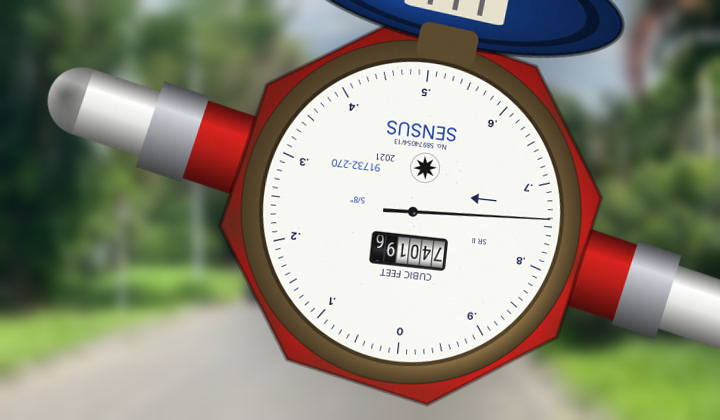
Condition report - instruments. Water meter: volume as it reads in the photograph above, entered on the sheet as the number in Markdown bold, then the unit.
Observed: **740195.74** ft³
